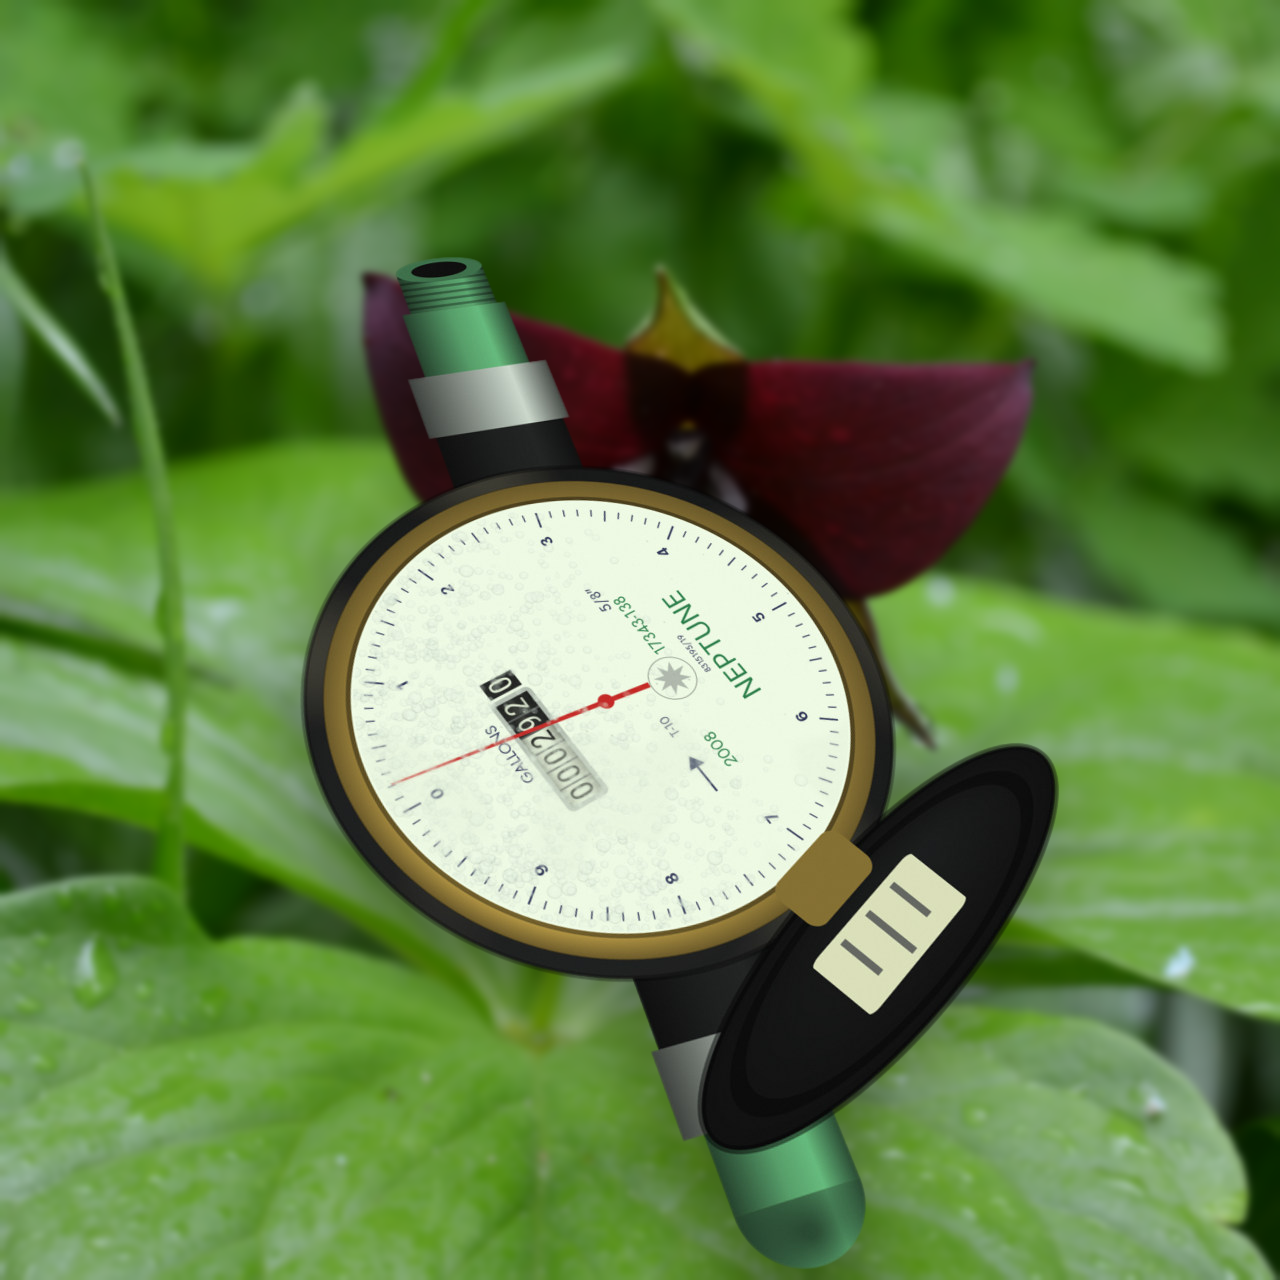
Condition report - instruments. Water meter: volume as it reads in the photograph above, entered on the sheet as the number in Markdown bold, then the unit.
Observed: **2920.2** gal
